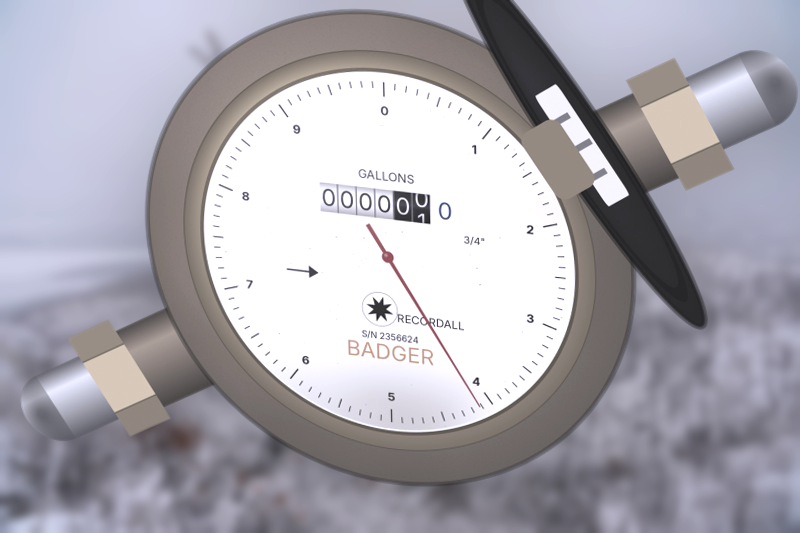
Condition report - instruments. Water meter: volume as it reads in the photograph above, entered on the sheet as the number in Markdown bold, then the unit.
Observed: **4.1** gal
